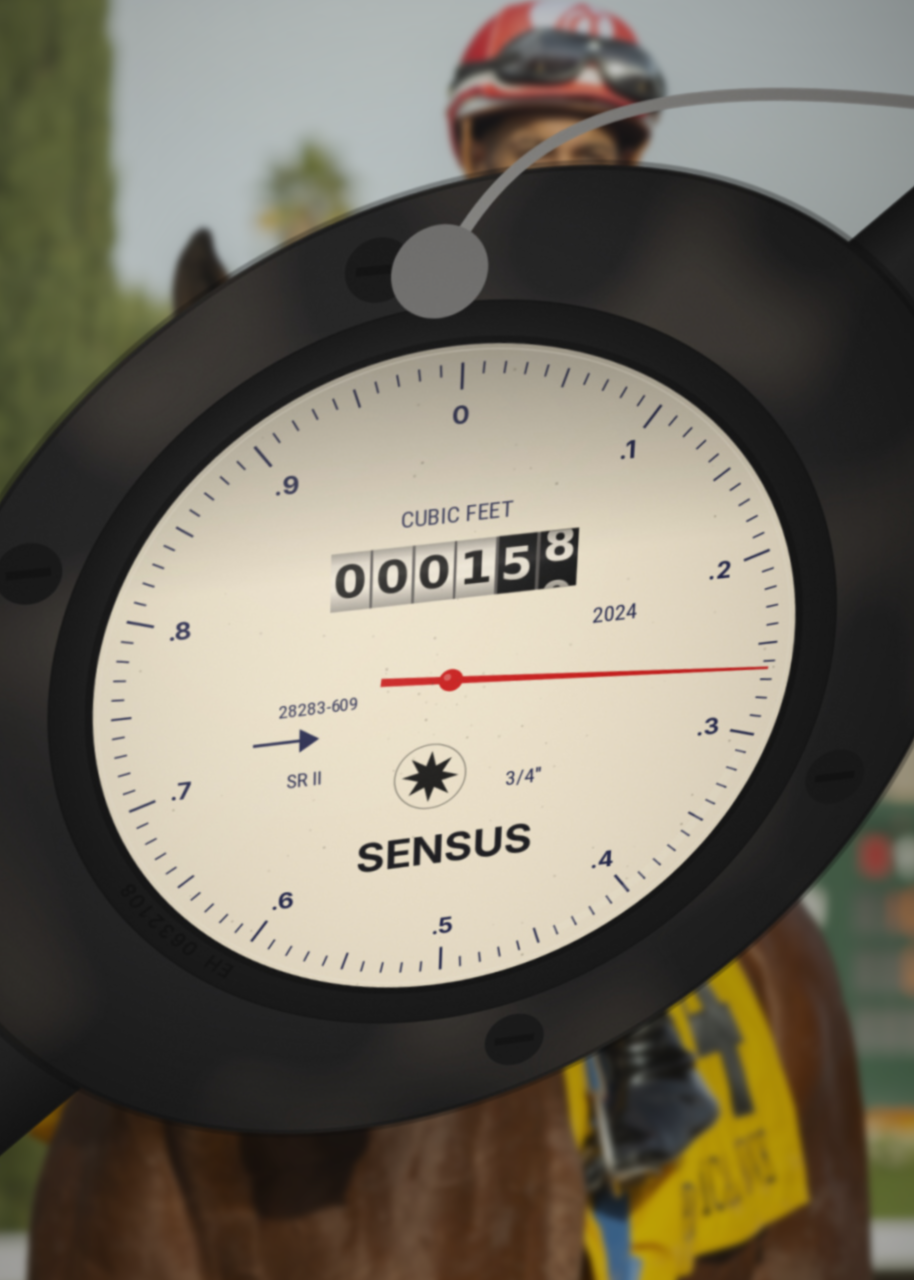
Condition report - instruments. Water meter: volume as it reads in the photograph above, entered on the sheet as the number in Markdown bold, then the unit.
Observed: **158.26** ft³
